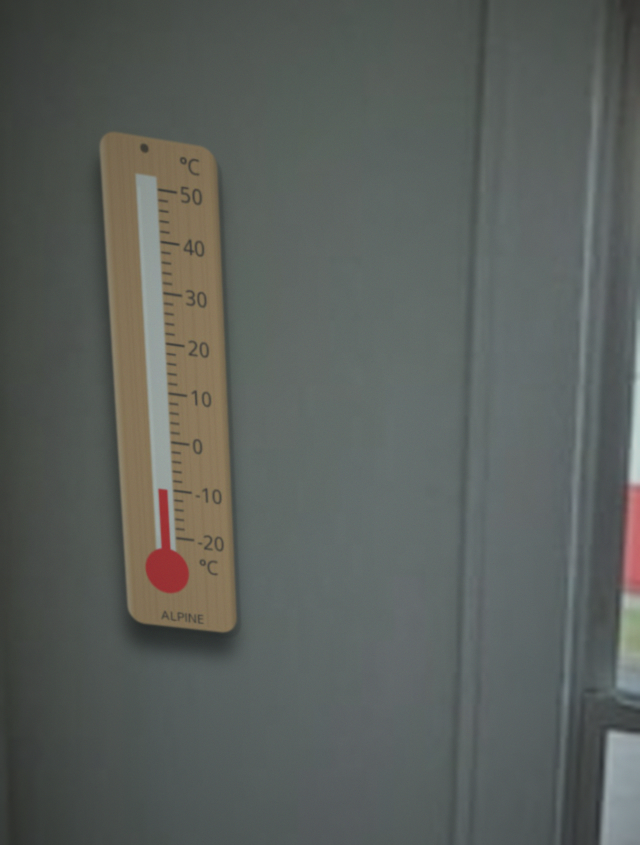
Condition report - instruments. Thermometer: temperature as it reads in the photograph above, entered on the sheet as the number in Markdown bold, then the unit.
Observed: **-10** °C
